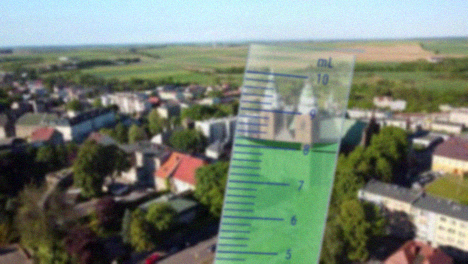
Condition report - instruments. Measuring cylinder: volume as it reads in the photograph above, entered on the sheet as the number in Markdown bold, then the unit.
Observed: **8** mL
